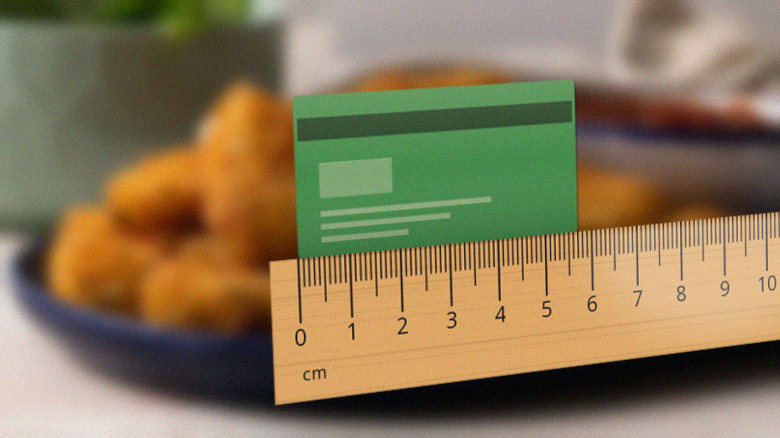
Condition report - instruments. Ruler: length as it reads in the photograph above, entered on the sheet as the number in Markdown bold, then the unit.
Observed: **5.7** cm
